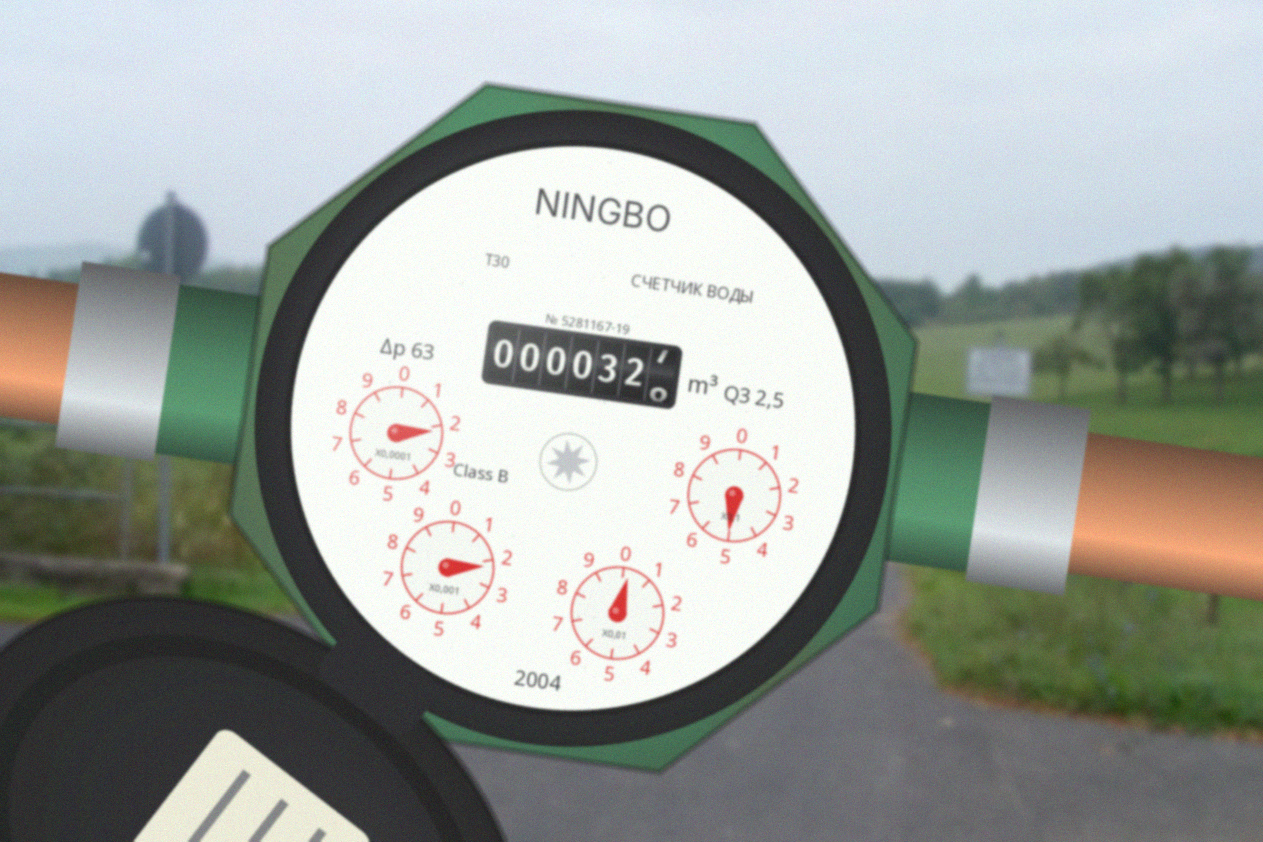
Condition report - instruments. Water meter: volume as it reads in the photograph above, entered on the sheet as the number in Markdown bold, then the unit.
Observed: **327.5022** m³
